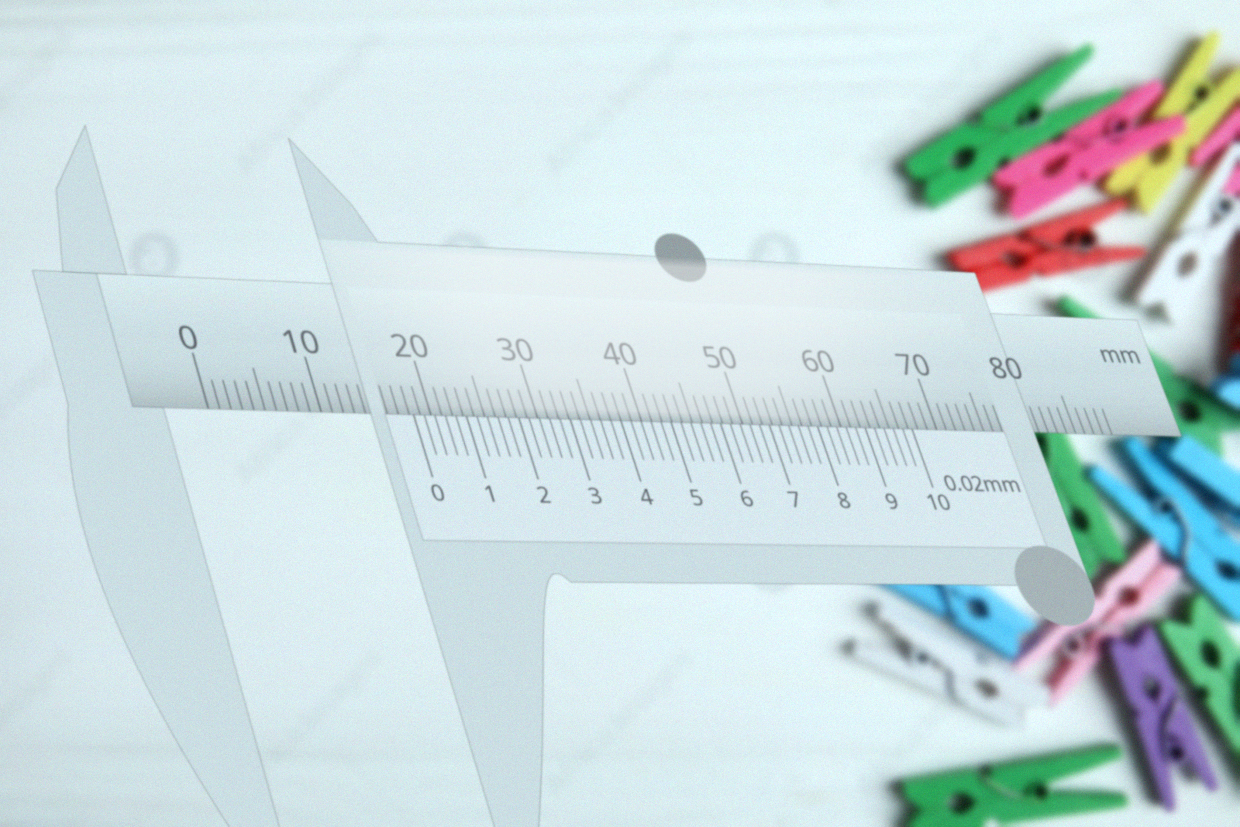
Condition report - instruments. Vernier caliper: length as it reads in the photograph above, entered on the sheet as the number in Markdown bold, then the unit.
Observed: **18.4** mm
